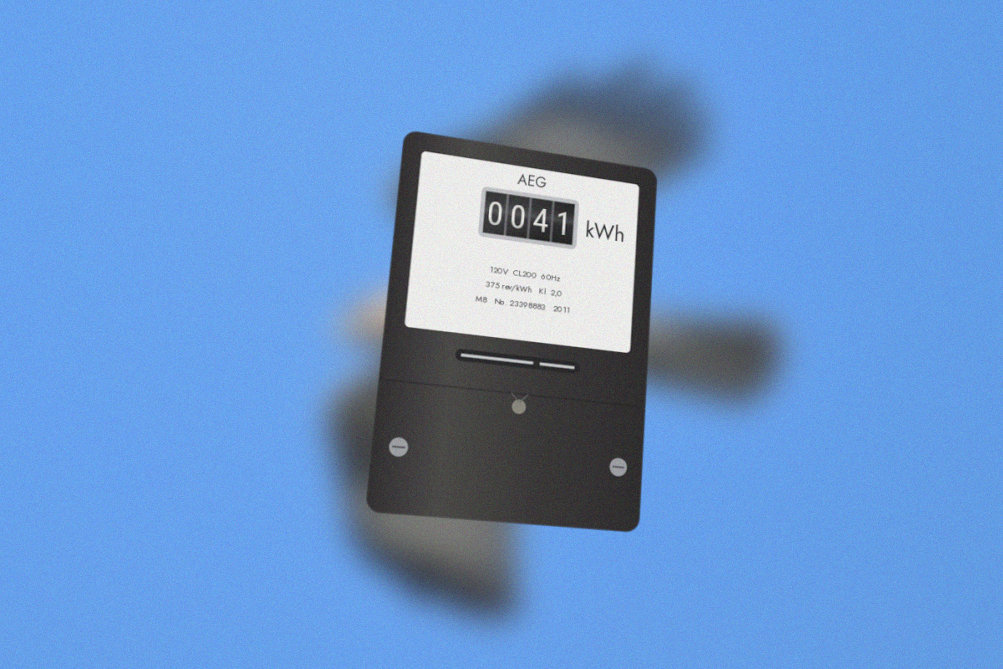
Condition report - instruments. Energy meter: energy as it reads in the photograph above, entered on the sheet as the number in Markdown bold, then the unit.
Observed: **41** kWh
